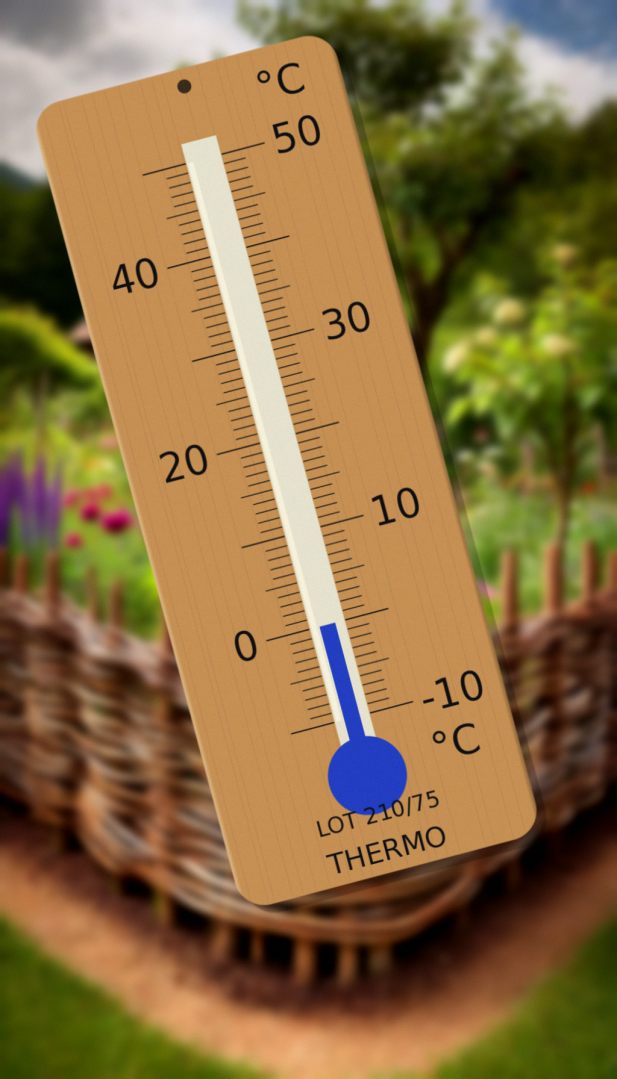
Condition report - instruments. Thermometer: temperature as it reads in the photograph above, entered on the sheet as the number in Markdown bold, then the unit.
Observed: **0** °C
